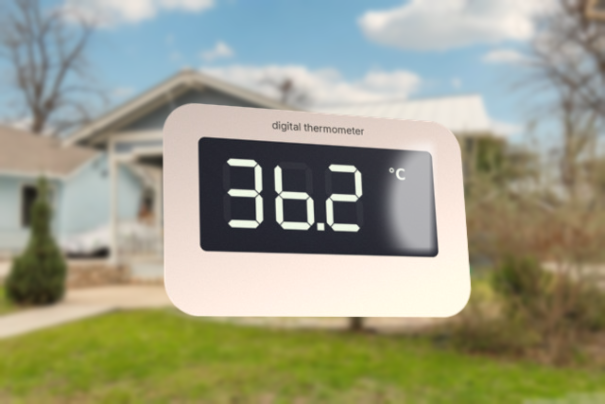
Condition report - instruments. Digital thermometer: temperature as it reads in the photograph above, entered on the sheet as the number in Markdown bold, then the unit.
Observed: **36.2** °C
